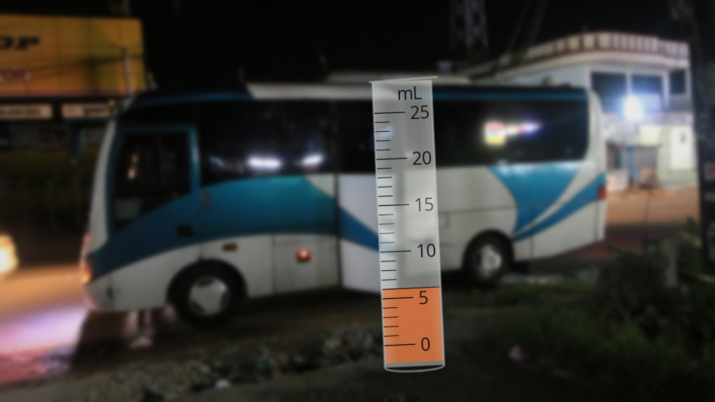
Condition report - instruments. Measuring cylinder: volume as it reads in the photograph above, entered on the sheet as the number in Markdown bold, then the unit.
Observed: **6** mL
